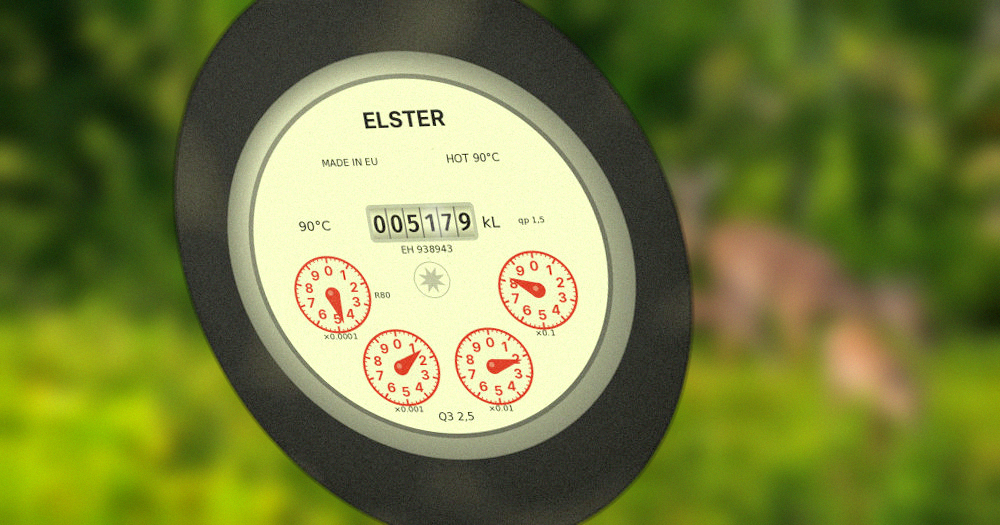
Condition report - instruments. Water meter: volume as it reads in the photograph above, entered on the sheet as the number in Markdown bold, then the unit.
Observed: **5179.8214** kL
